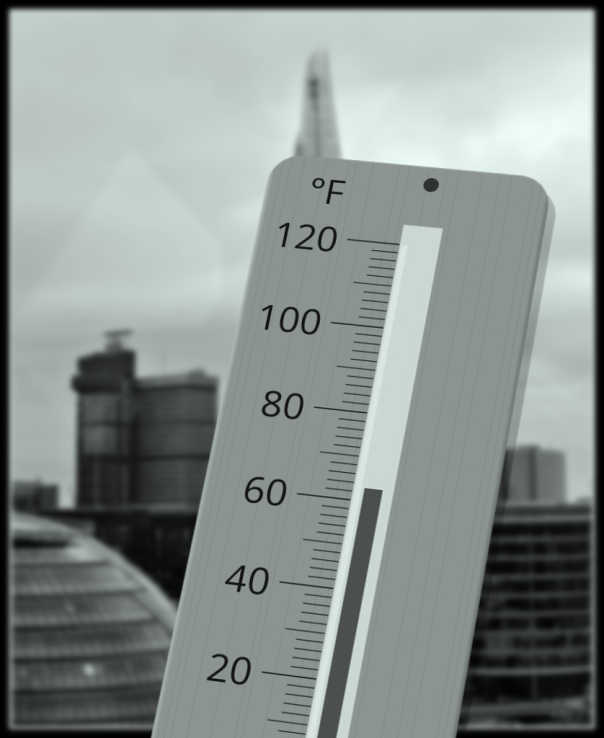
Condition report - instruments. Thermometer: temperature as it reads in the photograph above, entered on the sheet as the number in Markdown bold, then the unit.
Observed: **63** °F
